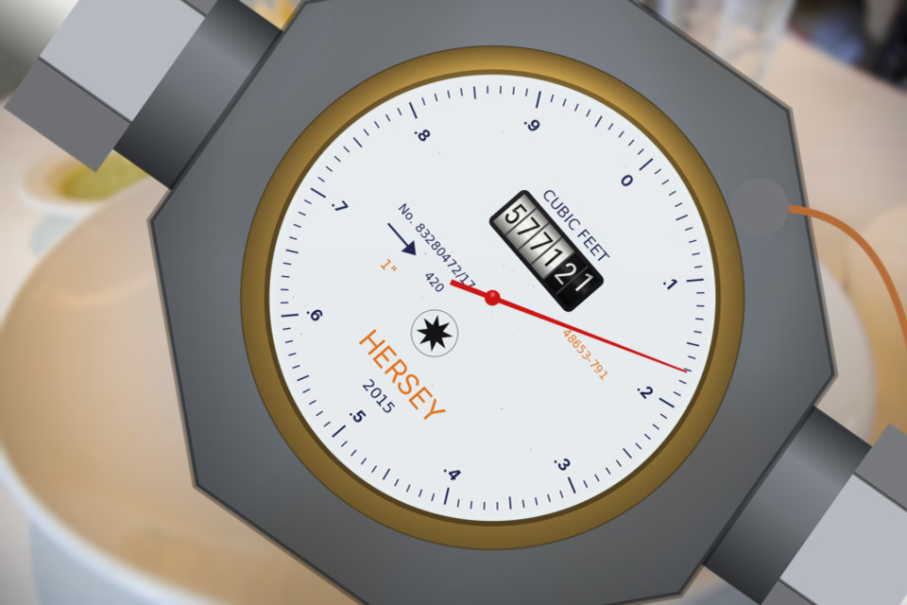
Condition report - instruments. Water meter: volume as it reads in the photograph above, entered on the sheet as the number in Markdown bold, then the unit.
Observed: **577121.17** ft³
